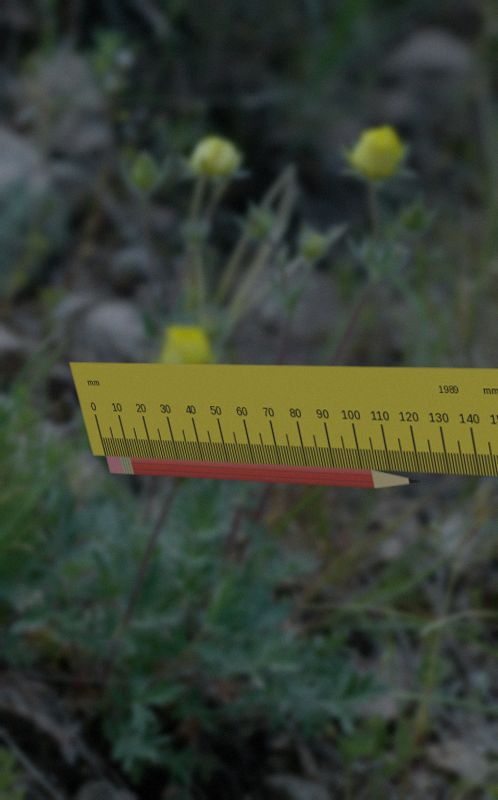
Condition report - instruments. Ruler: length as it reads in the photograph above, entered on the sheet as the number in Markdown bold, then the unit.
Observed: **120** mm
